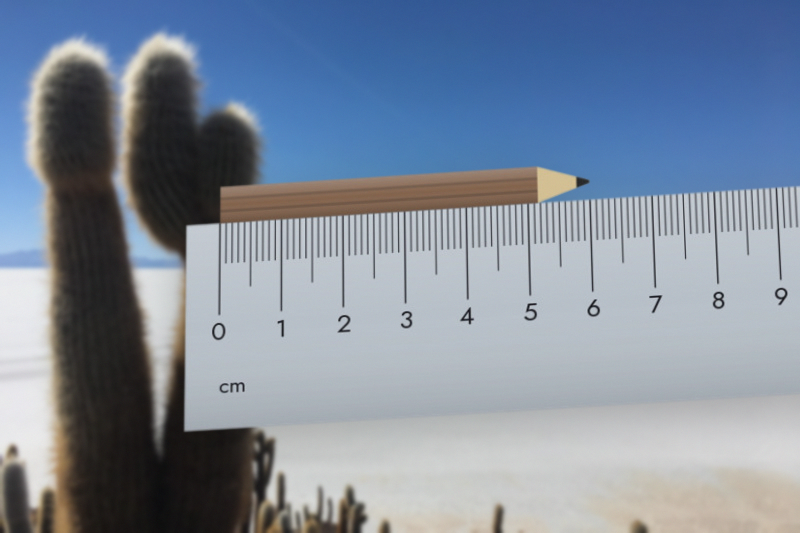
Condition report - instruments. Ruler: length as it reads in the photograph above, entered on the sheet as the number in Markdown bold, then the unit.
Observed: **6** cm
